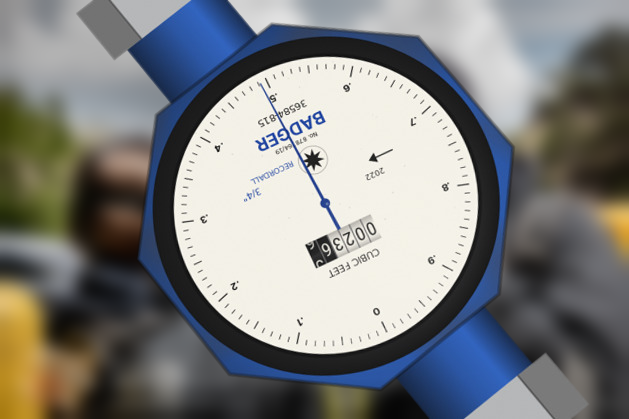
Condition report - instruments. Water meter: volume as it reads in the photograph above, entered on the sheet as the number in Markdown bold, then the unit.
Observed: **2365.49** ft³
